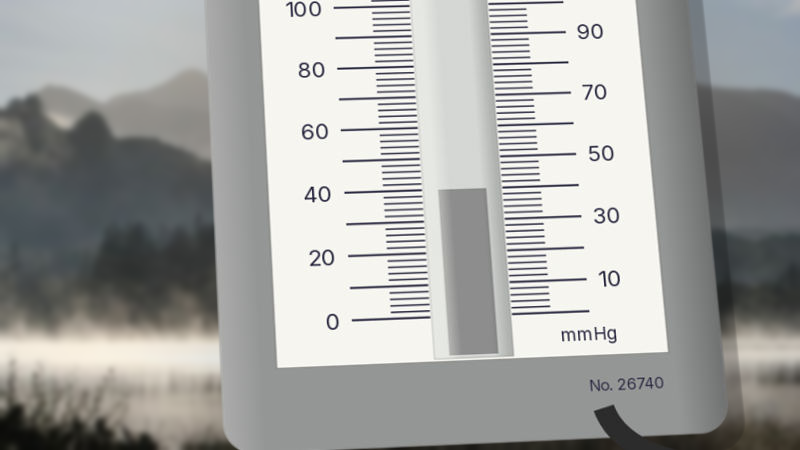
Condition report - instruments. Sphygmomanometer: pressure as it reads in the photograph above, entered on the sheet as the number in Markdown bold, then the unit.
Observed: **40** mmHg
